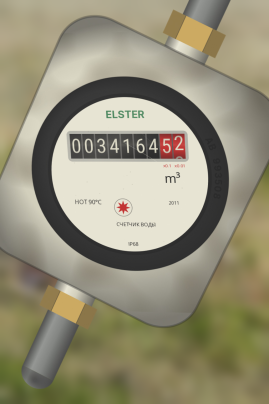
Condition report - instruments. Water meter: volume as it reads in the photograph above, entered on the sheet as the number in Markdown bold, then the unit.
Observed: **34164.52** m³
